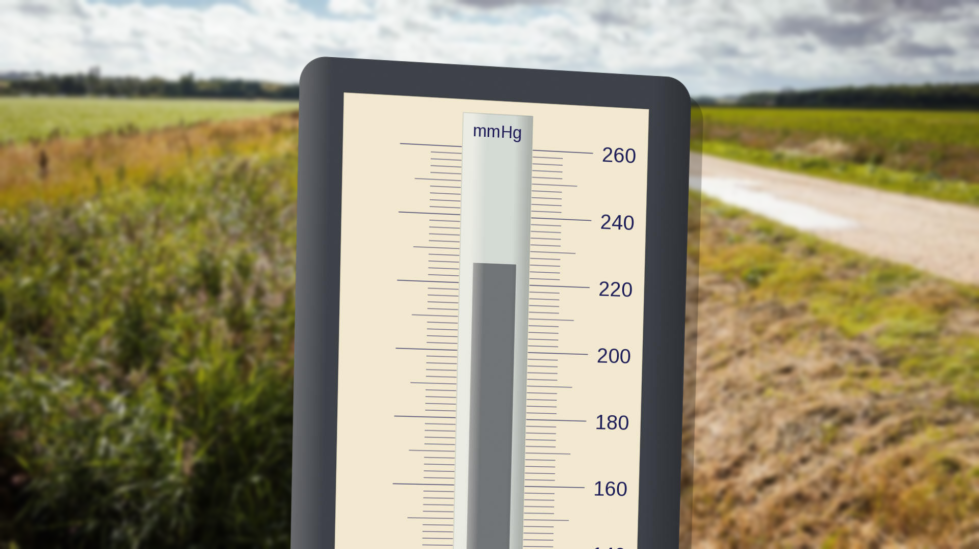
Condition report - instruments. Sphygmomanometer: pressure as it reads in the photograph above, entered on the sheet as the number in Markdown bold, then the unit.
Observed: **226** mmHg
